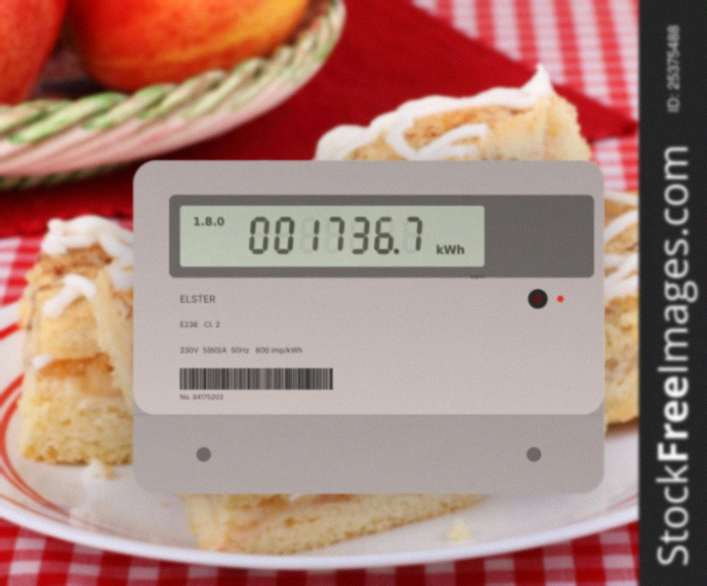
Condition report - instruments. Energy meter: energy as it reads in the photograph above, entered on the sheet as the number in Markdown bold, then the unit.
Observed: **1736.7** kWh
